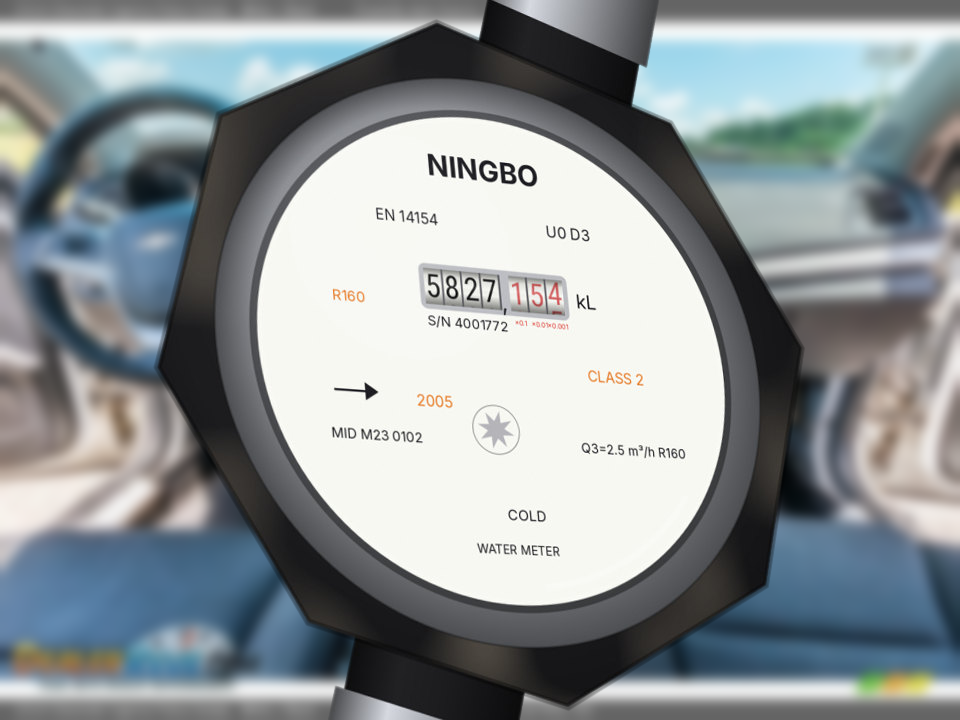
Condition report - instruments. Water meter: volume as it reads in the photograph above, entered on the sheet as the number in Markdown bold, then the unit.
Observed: **5827.154** kL
